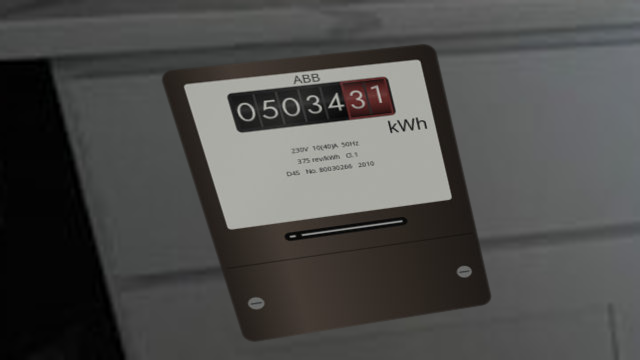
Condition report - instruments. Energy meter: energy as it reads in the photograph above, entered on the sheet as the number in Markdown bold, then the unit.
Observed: **5034.31** kWh
